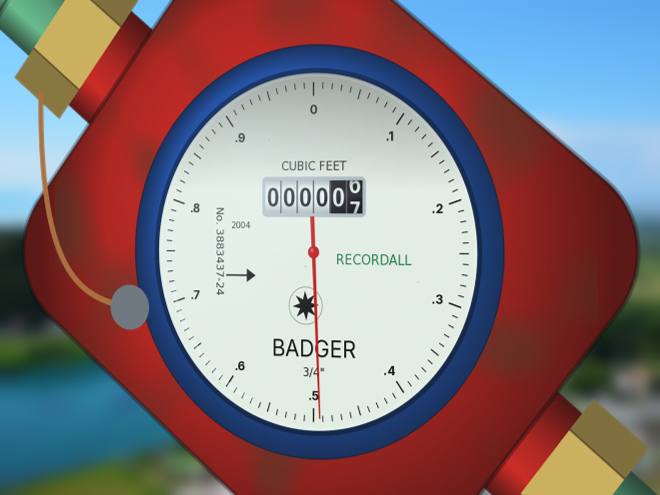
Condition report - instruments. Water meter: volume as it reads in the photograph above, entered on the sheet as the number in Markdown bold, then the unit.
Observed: **6.49** ft³
